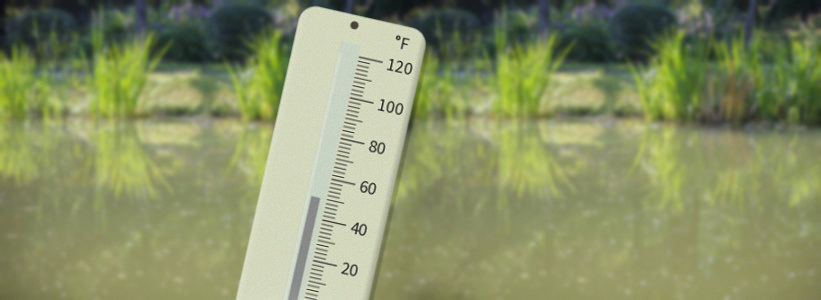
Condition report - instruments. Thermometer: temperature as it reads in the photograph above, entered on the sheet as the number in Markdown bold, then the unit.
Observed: **50** °F
